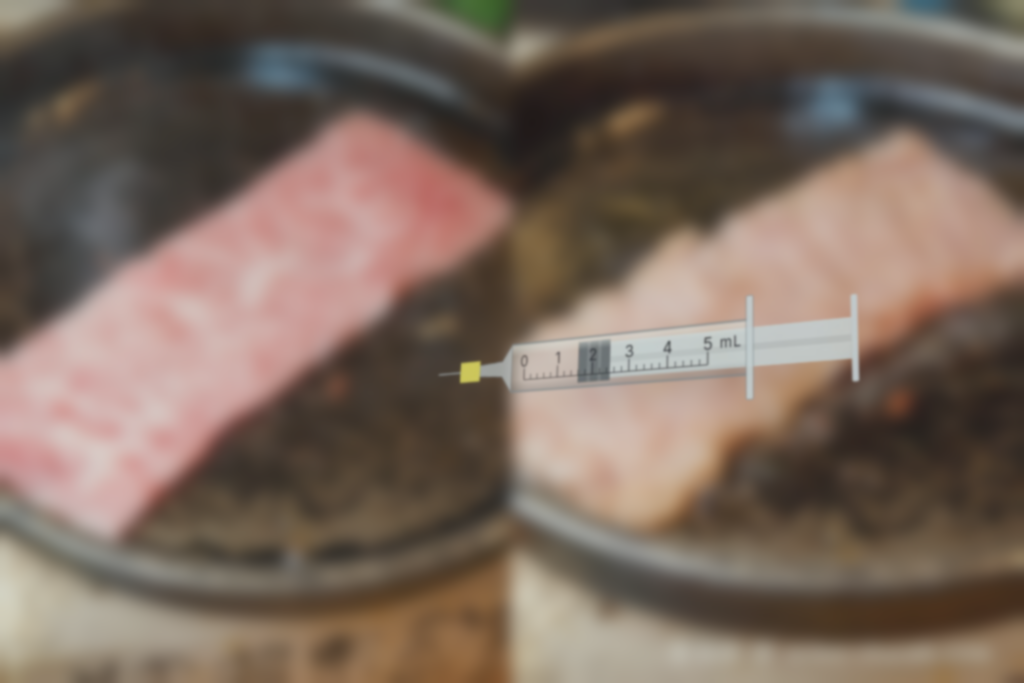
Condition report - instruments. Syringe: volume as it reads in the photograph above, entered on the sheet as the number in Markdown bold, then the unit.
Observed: **1.6** mL
